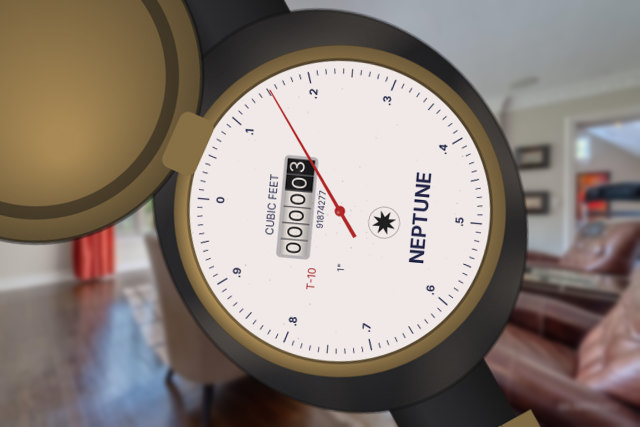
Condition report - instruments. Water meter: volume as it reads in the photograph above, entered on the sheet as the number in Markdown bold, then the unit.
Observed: **3.15** ft³
